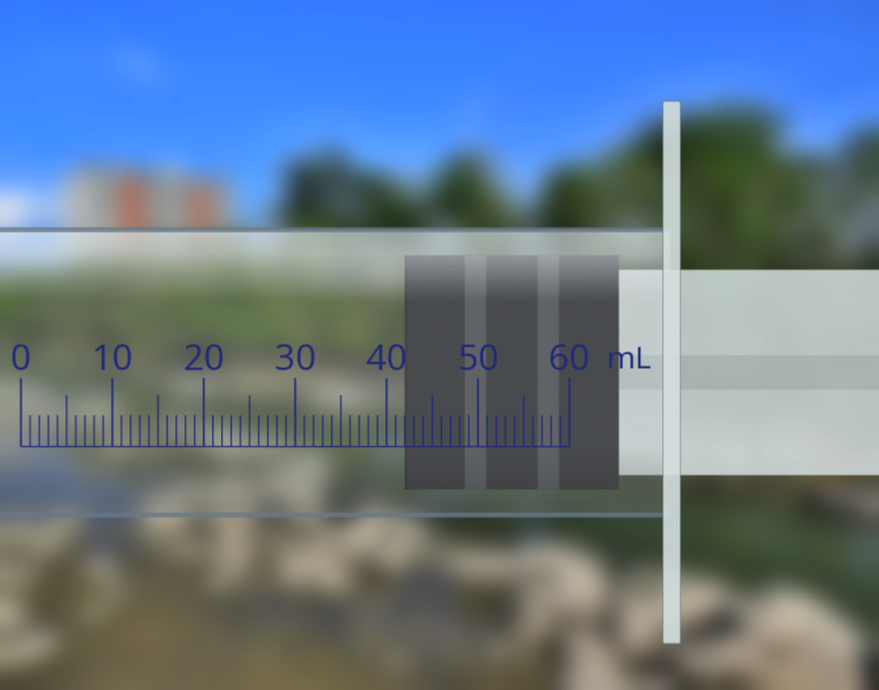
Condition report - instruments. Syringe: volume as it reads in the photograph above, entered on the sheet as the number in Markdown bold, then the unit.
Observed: **42** mL
